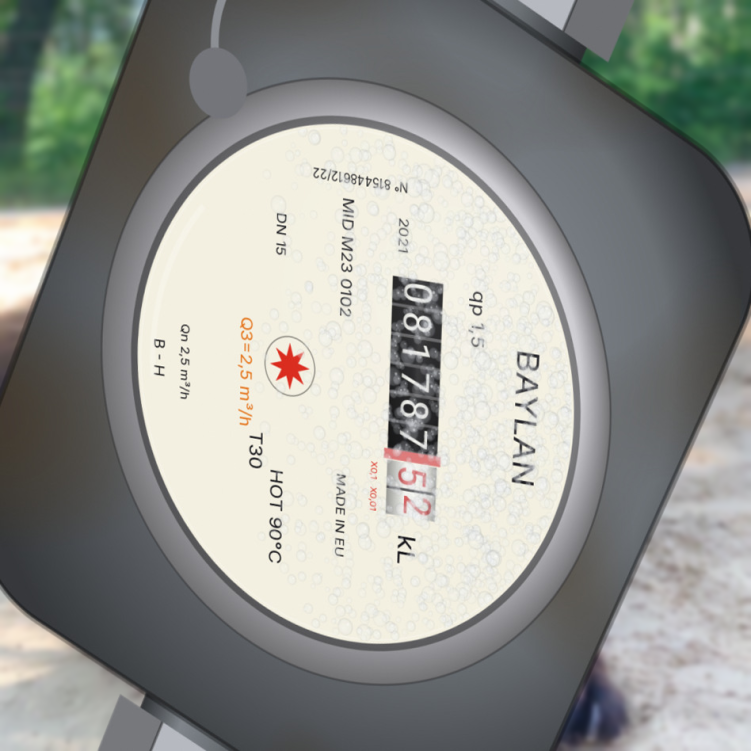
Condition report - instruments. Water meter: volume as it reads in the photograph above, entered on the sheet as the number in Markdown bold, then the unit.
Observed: **81787.52** kL
